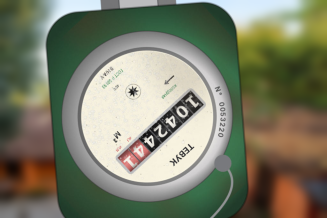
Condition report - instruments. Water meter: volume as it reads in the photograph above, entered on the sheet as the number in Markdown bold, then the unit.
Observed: **10424.41** m³
